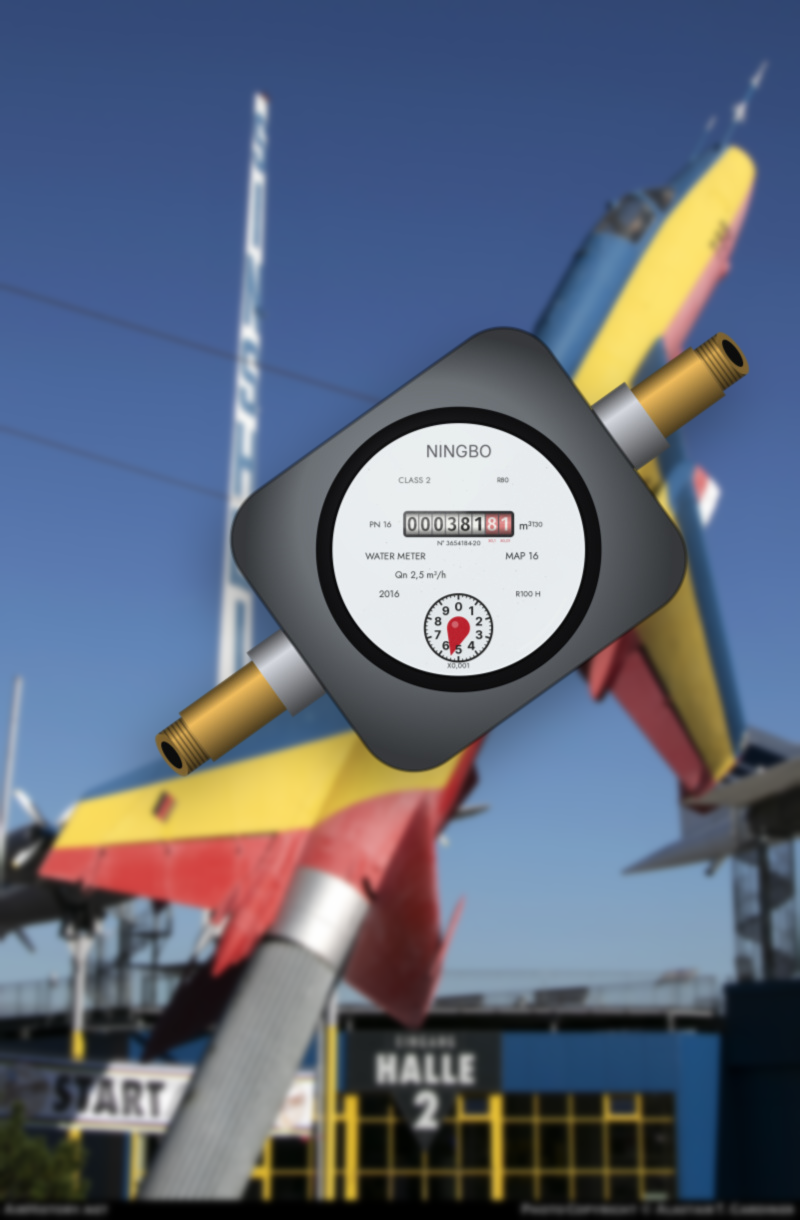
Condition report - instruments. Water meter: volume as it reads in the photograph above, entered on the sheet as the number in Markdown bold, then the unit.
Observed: **381.815** m³
